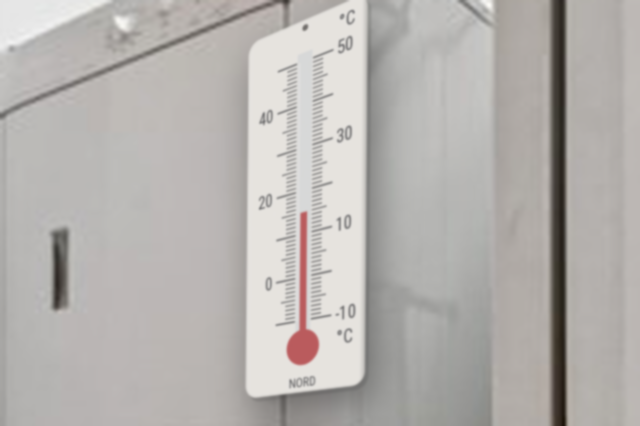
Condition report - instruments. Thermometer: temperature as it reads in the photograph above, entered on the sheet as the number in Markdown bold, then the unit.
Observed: **15** °C
